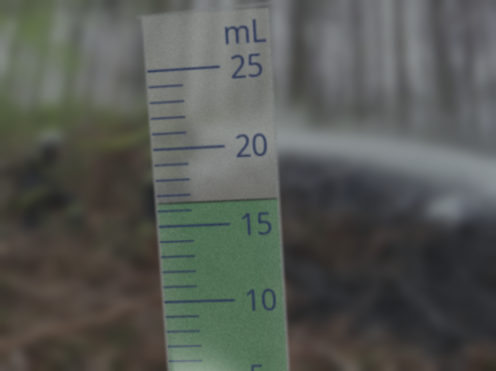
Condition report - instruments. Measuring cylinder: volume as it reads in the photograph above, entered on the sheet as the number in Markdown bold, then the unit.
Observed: **16.5** mL
